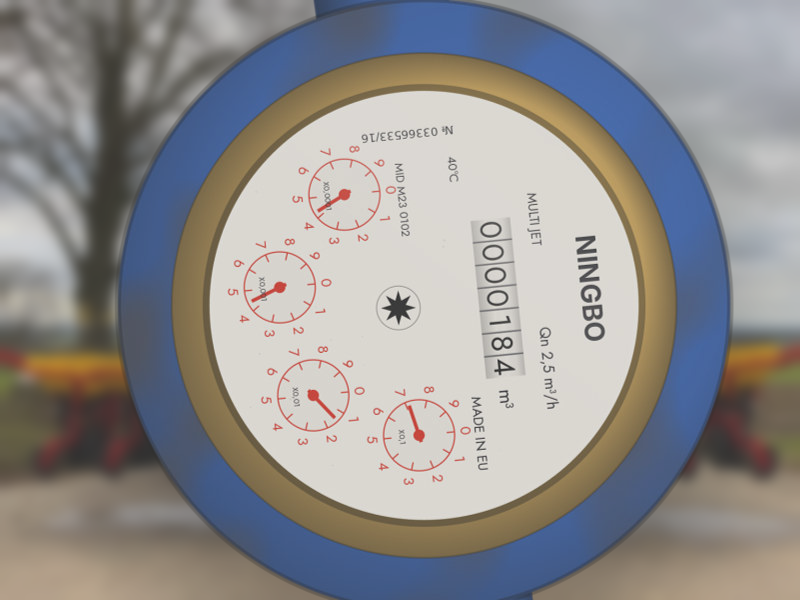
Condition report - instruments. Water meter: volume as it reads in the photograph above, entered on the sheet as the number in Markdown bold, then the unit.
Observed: **184.7144** m³
